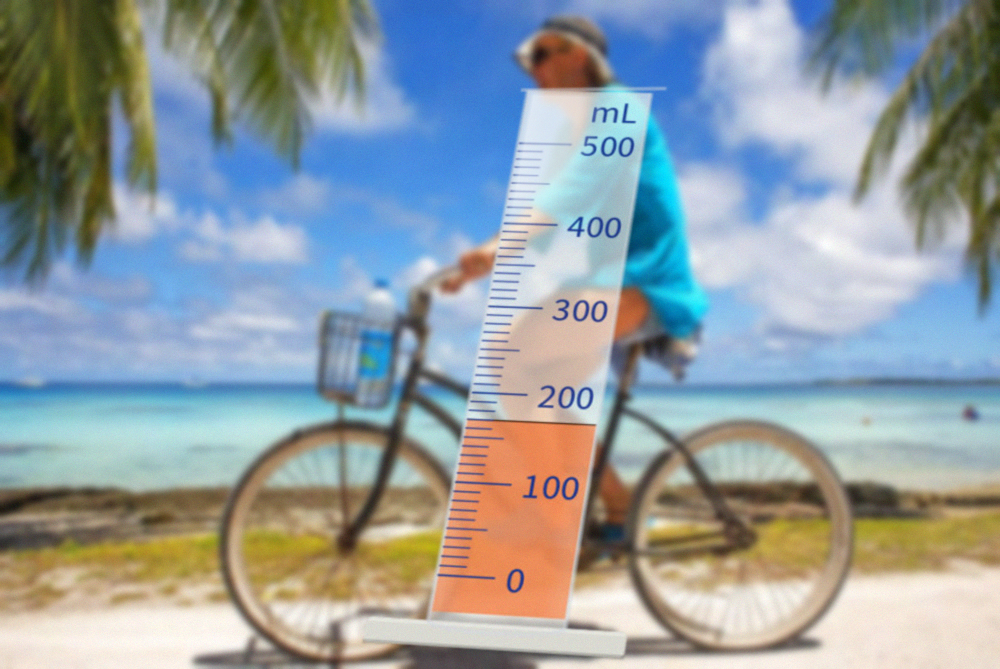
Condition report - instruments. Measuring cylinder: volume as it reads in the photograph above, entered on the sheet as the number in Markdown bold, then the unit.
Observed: **170** mL
